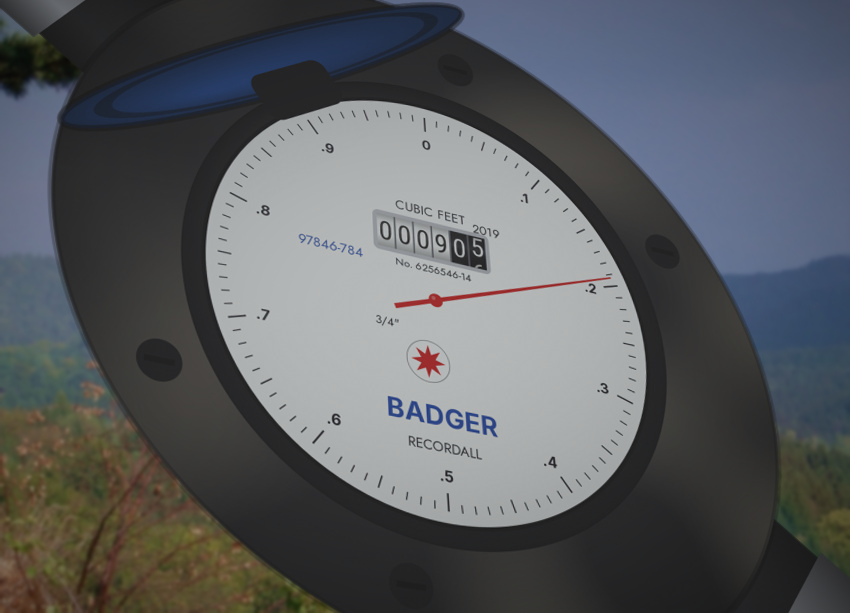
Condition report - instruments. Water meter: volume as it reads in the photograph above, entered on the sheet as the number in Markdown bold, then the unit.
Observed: **905.19** ft³
